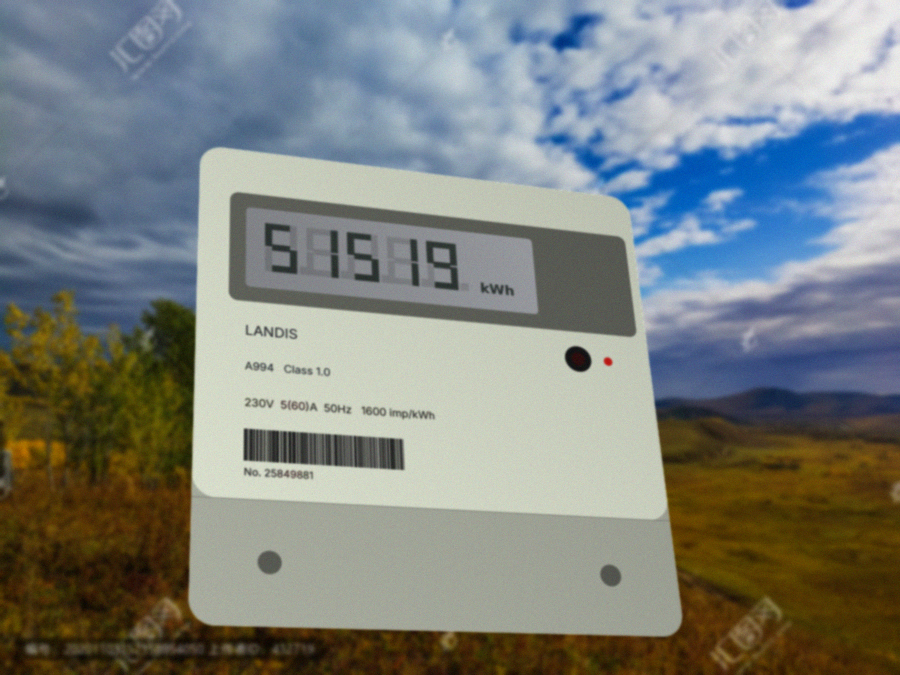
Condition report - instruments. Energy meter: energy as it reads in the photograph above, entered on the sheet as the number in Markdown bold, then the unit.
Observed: **51519** kWh
